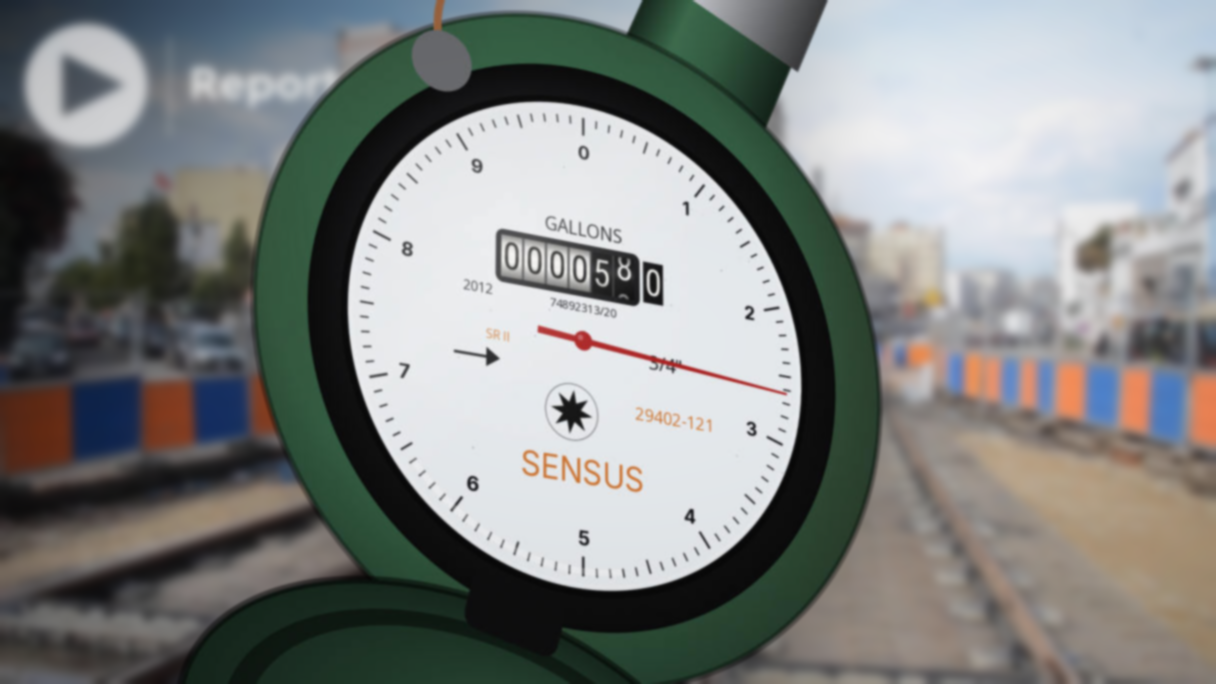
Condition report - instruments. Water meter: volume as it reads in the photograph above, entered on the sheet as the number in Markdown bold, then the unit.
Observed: **582.6** gal
